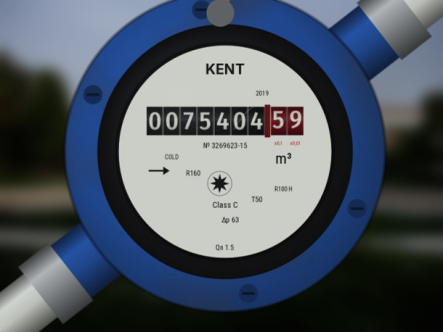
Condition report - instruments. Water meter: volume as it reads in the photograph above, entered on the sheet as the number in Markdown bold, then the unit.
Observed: **75404.59** m³
